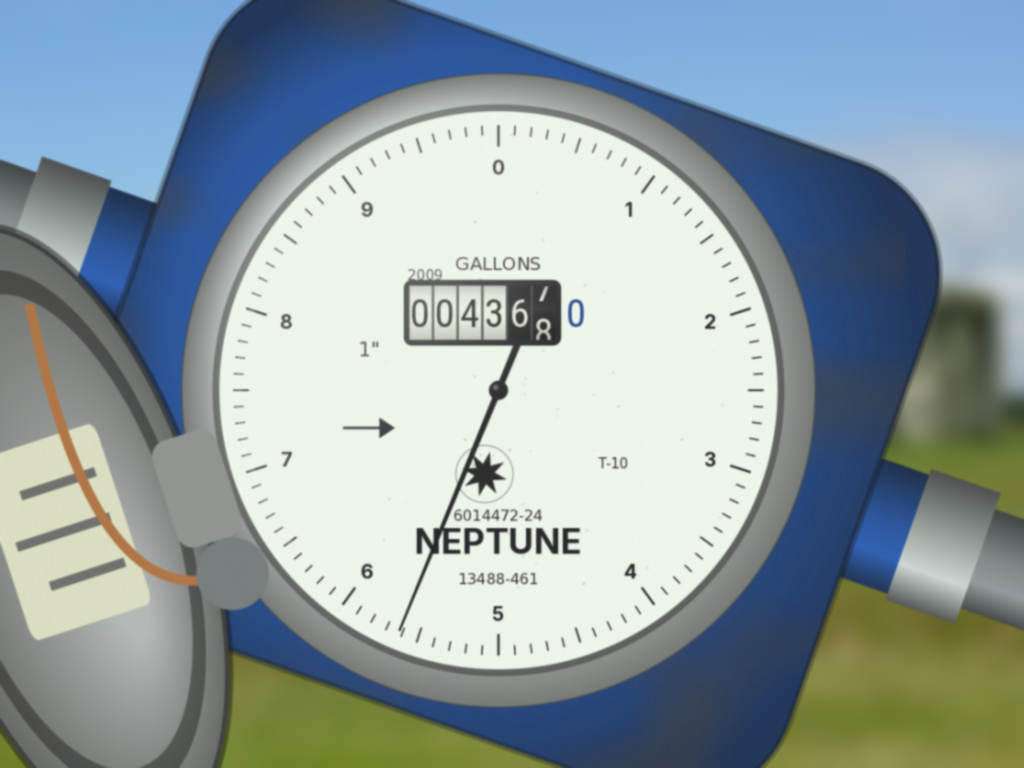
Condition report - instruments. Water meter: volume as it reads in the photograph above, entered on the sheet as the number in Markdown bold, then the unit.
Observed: **43675.6** gal
